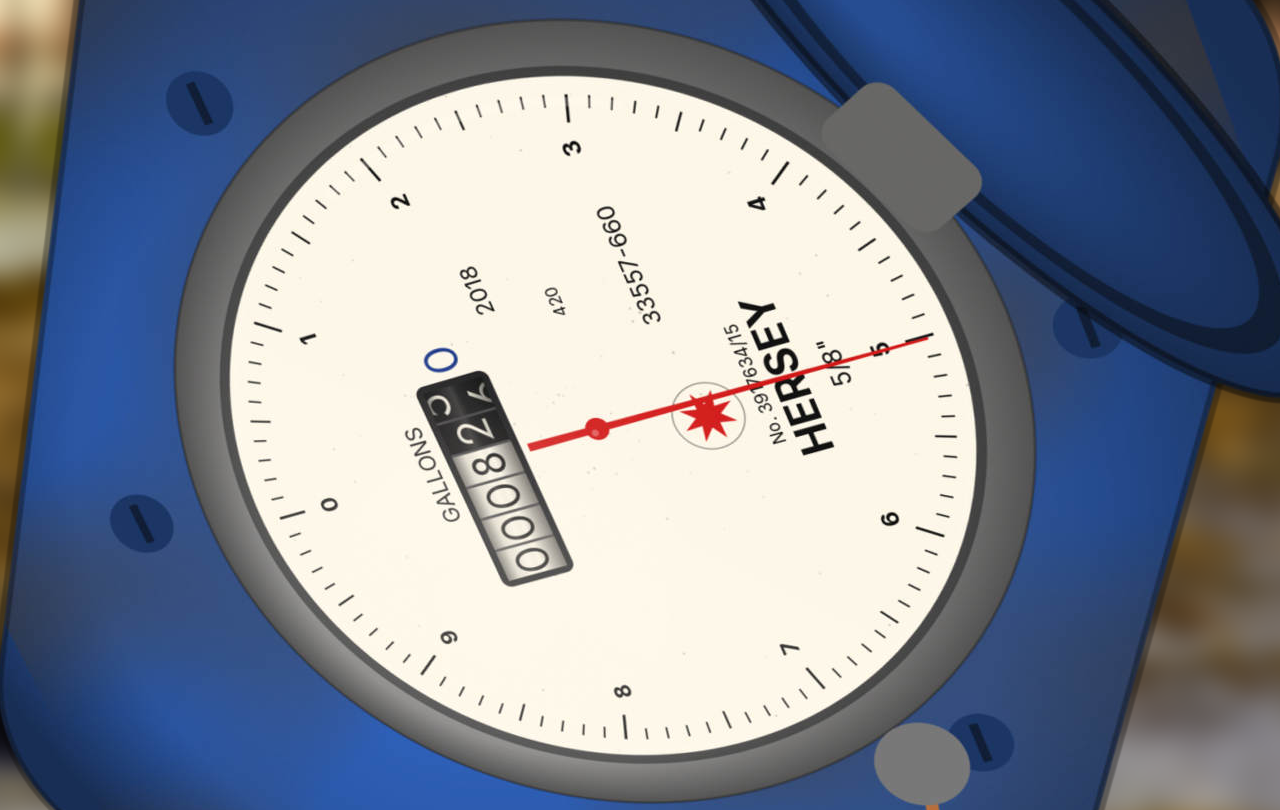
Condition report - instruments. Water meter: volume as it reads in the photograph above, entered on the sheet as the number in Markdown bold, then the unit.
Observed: **8255.0** gal
